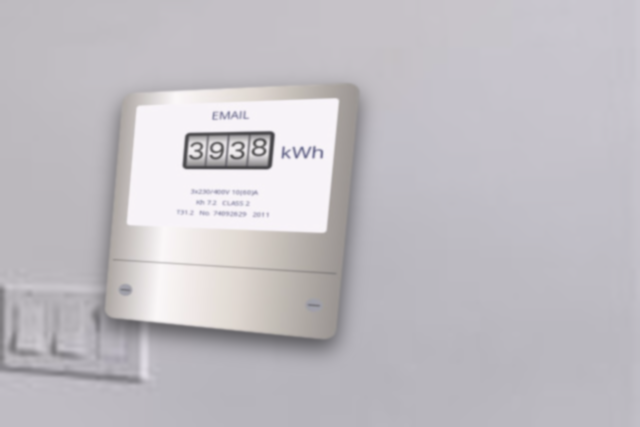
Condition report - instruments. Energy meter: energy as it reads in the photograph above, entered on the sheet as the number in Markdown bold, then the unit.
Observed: **3938** kWh
